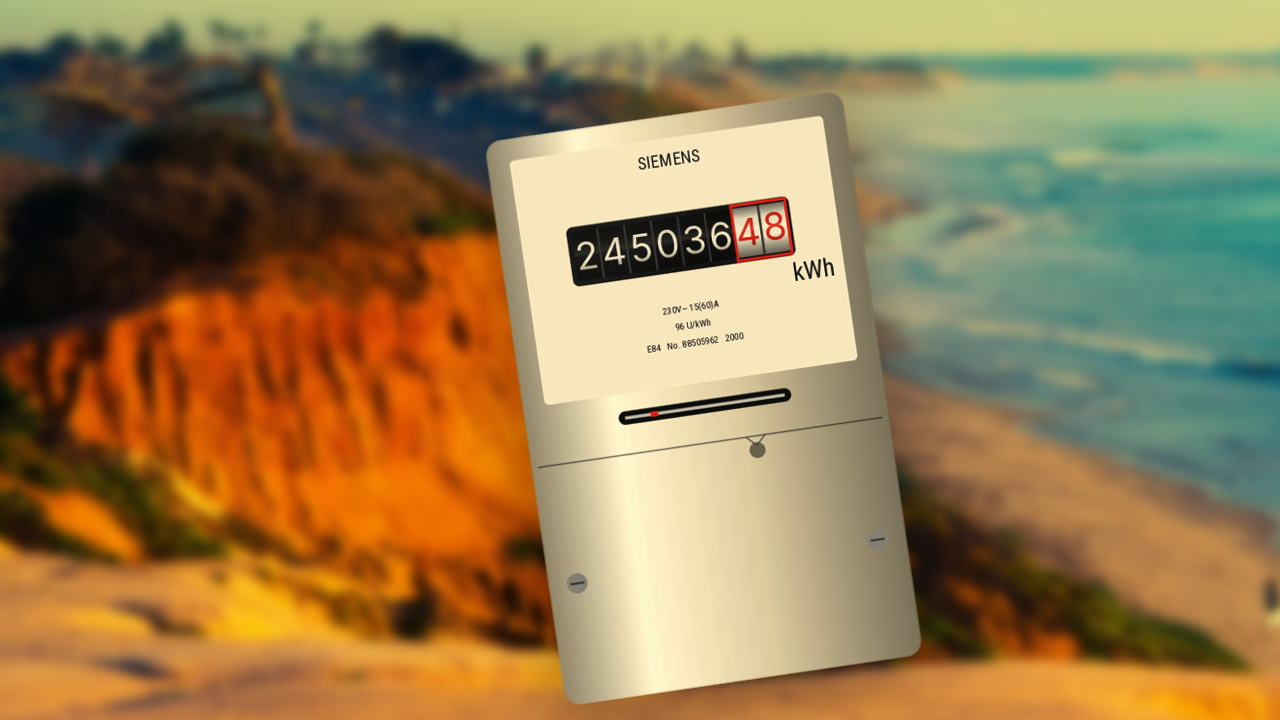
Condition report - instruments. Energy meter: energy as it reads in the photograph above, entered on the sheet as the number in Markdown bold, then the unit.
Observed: **245036.48** kWh
